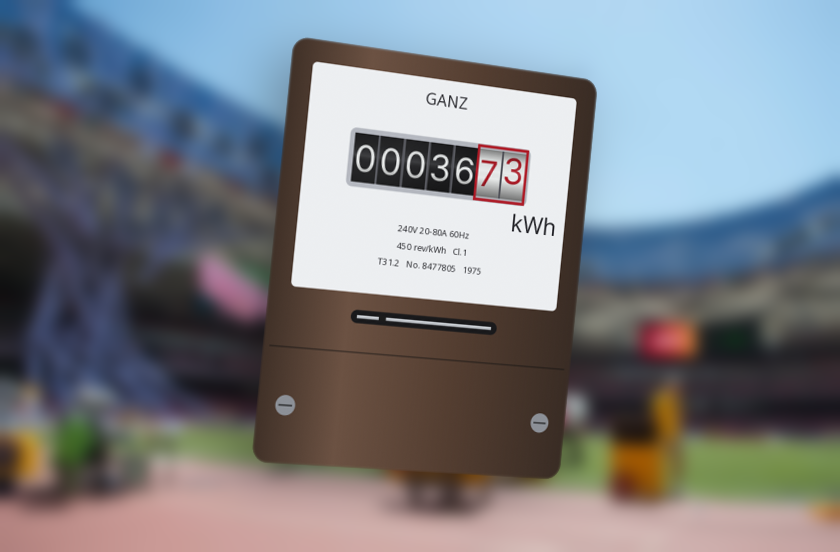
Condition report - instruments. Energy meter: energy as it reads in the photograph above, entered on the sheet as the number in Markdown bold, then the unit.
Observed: **36.73** kWh
